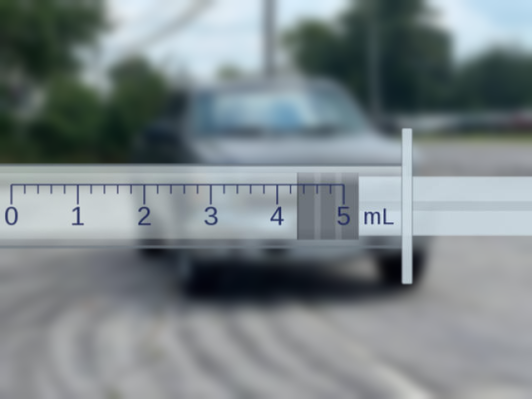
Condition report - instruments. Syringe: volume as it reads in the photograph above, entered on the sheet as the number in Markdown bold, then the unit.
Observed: **4.3** mL
